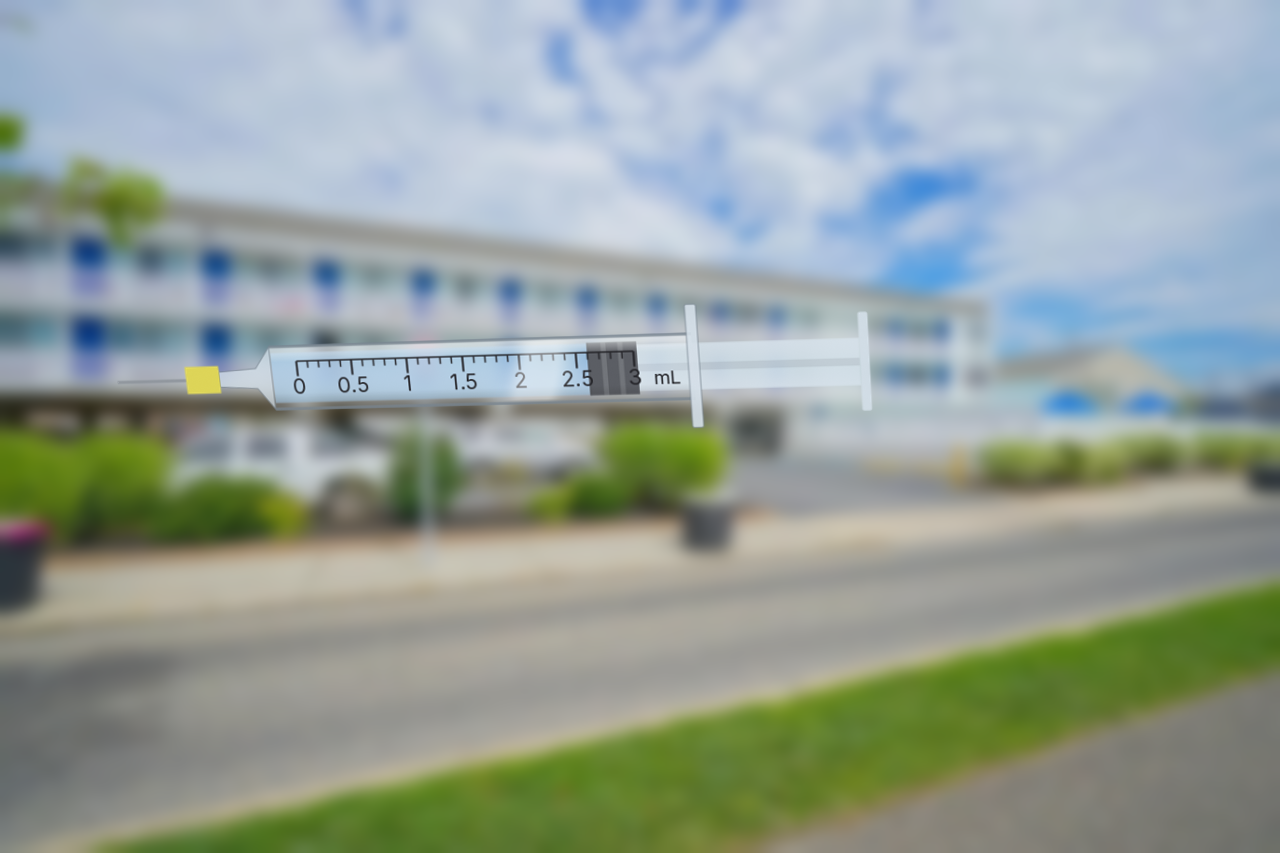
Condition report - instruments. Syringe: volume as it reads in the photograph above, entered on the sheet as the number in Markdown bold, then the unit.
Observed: **2.6** mL
